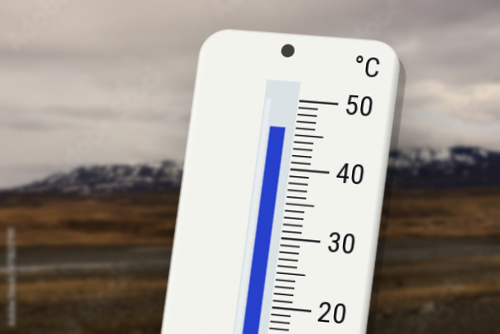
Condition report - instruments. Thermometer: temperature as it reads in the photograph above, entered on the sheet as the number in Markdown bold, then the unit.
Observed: **46** °C
